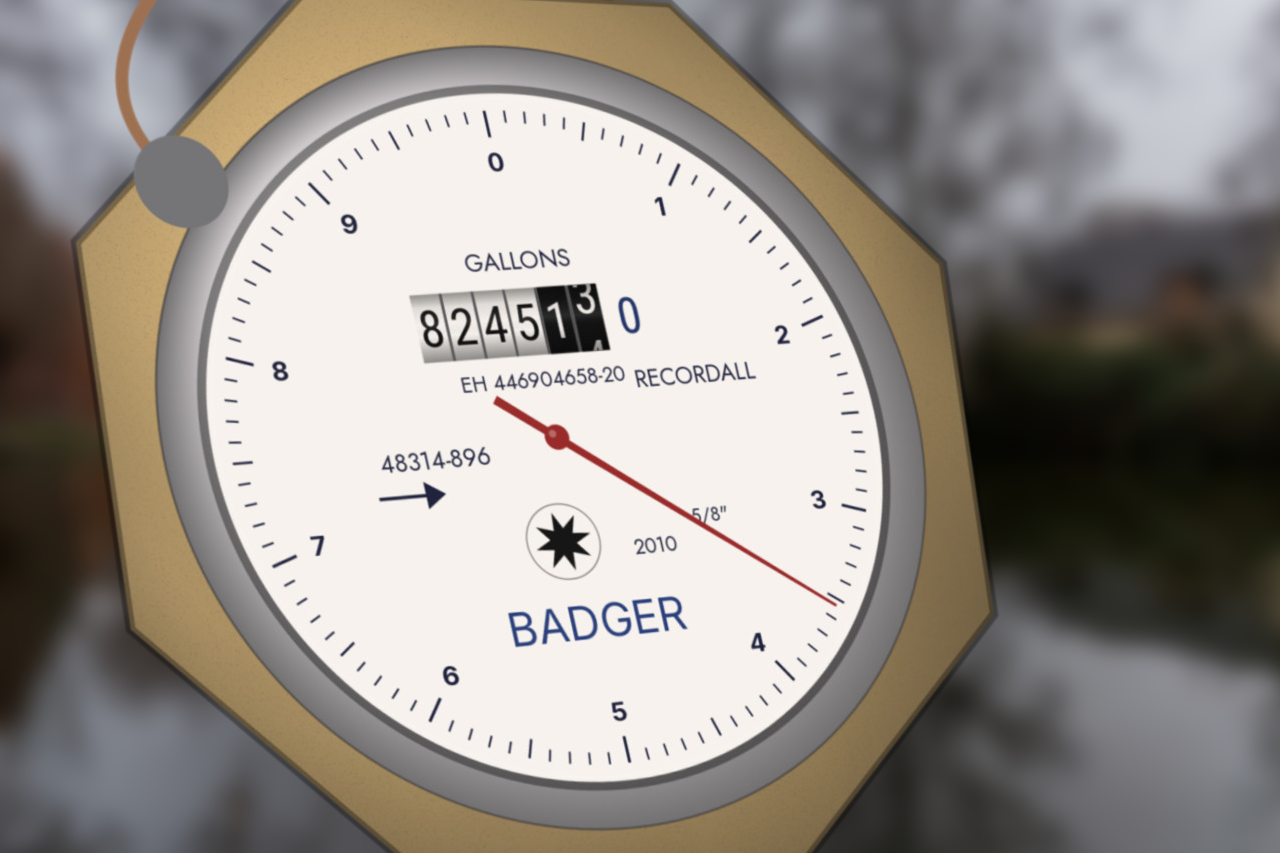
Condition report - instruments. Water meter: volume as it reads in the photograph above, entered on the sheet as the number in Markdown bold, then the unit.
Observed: **8245133.5** gal
